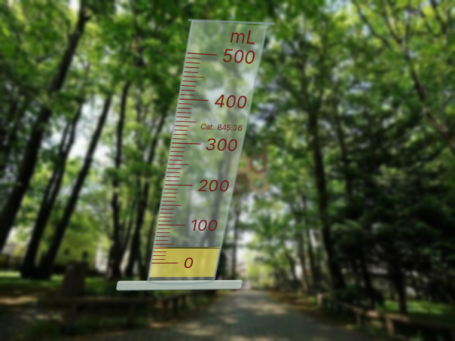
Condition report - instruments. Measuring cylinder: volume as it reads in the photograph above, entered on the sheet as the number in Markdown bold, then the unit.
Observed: **40** mL
